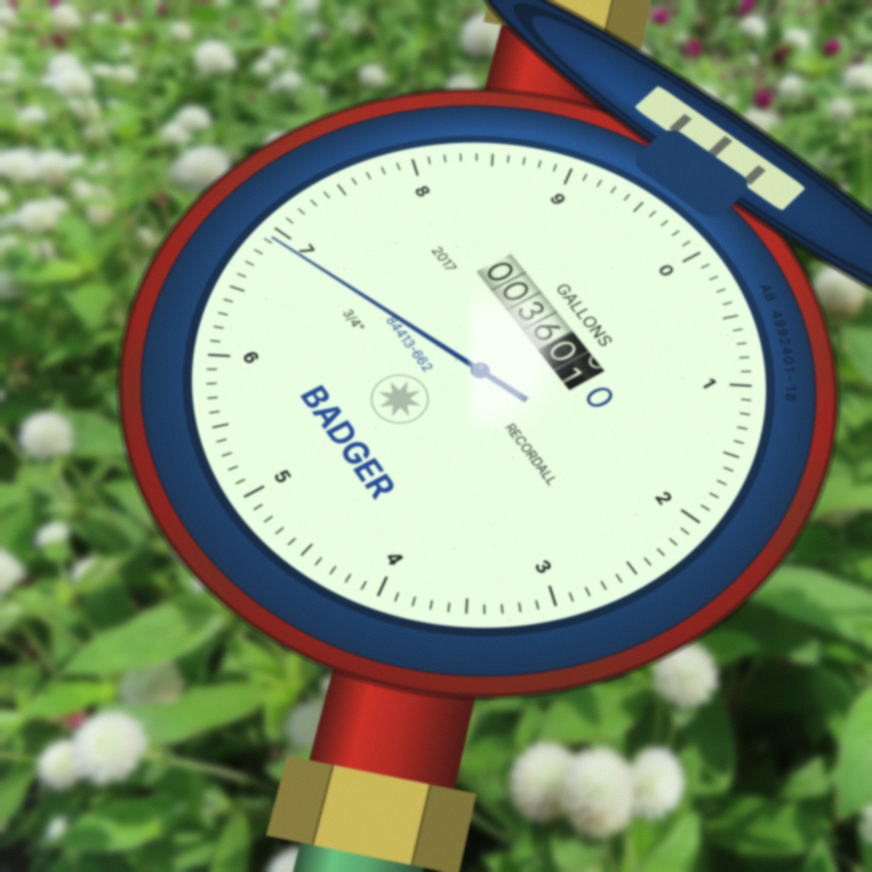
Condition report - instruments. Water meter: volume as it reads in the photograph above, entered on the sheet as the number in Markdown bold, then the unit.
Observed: **36006.9** gal
